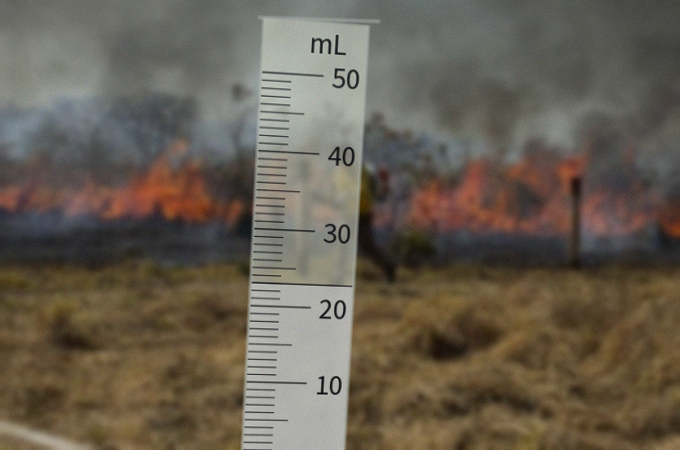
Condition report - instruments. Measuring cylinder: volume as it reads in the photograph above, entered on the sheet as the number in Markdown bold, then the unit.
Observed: **23** mL
